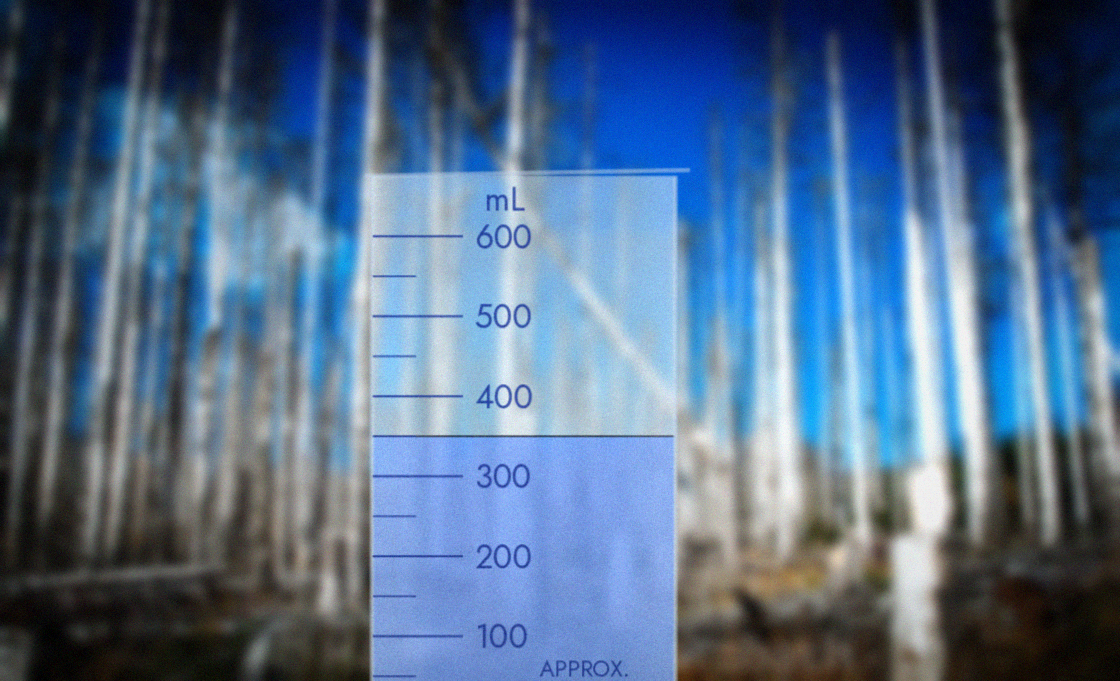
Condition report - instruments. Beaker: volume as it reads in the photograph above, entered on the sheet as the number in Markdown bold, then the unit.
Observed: **350** mL
